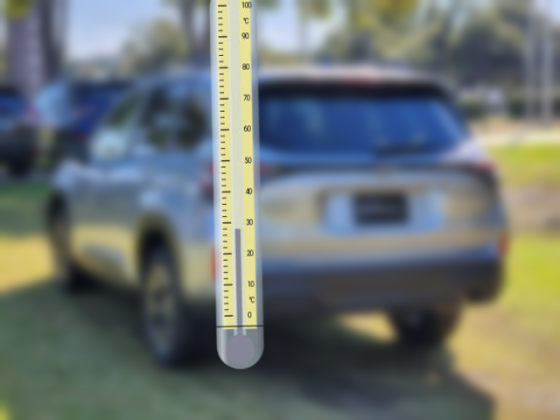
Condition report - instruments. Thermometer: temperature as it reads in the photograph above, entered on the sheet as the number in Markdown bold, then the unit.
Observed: **28** °C
